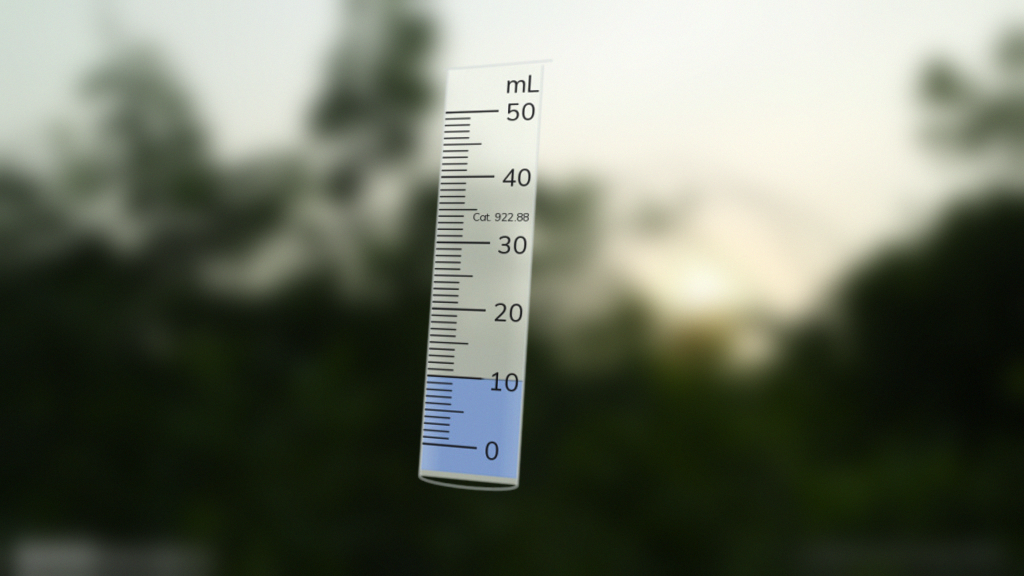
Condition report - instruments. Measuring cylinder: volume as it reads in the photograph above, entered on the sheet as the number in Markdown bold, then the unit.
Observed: **10** mL
